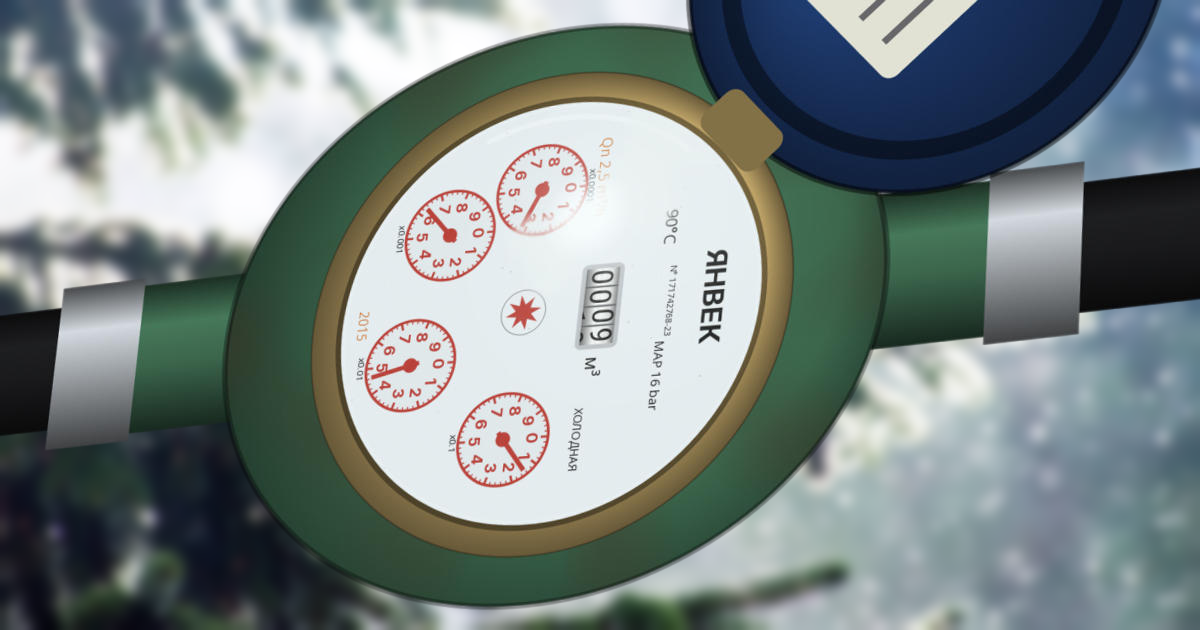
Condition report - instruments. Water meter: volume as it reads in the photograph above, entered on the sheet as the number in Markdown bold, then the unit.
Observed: **9.1463** m³
